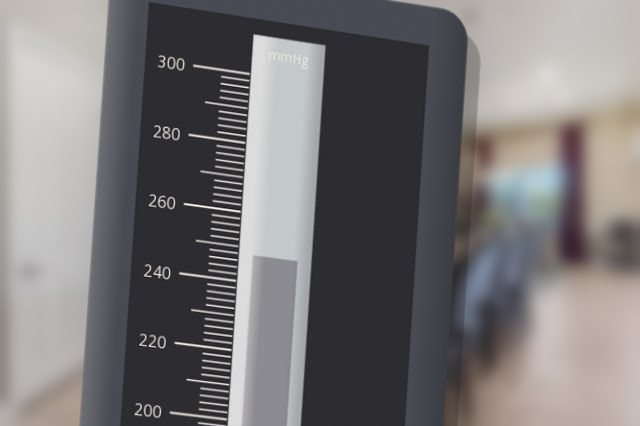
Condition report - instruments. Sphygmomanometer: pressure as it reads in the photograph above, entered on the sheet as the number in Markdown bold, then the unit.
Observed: **248** mmHg
